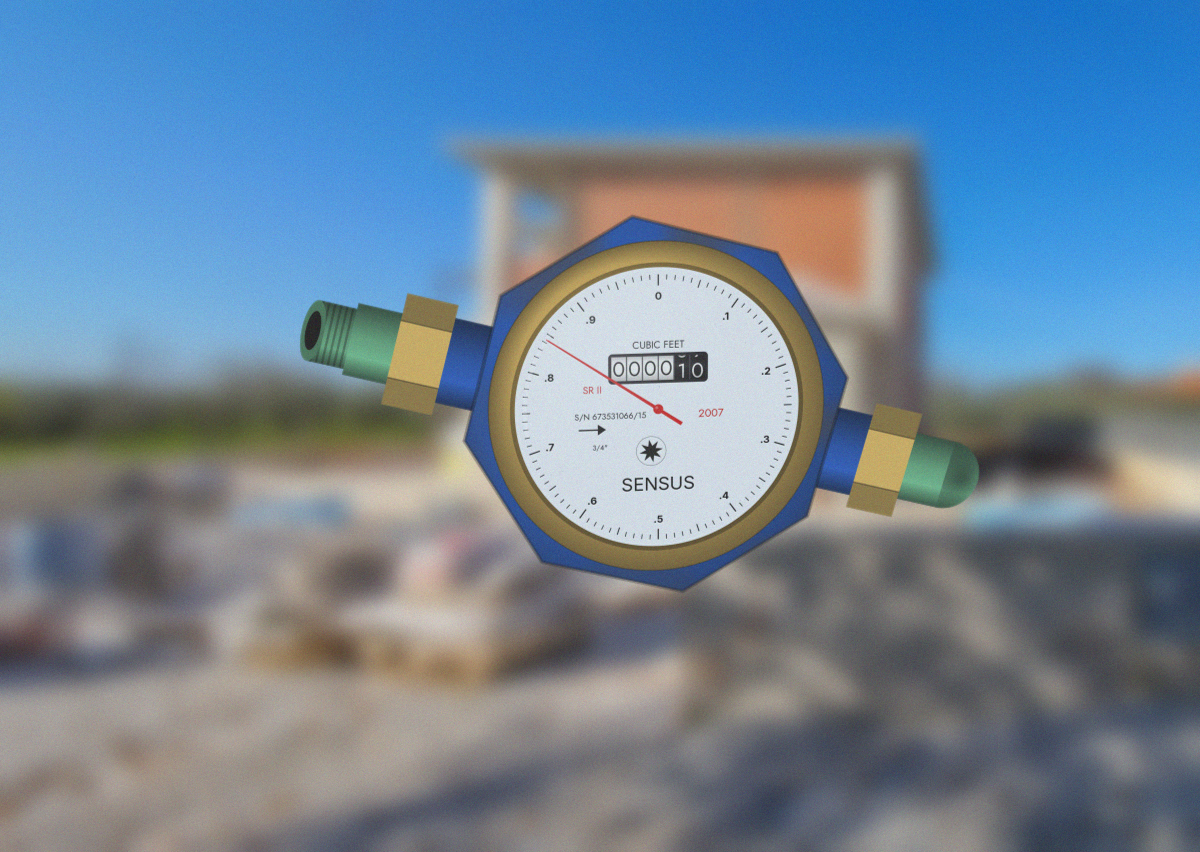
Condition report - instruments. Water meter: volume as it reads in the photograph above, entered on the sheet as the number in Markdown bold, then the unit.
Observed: **9.84** ft³
